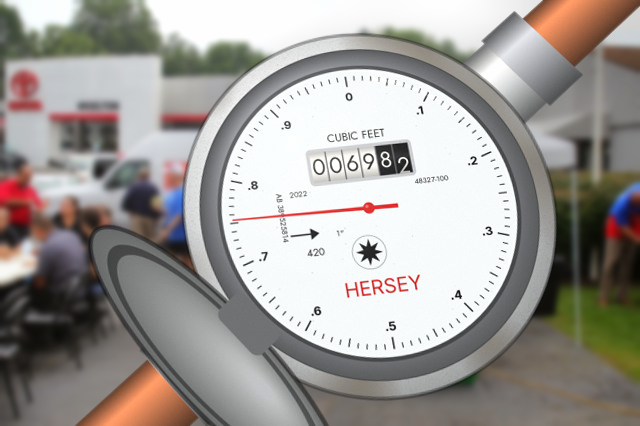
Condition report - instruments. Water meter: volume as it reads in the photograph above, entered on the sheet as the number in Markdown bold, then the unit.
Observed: **6981.75** ft³
